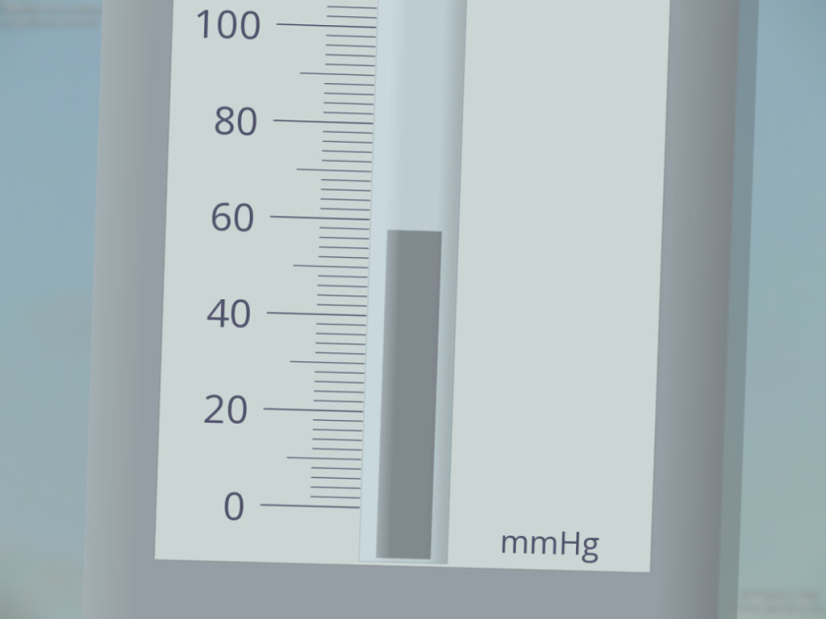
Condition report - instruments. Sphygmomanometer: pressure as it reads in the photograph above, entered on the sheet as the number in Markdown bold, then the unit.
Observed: **58** mmHg
